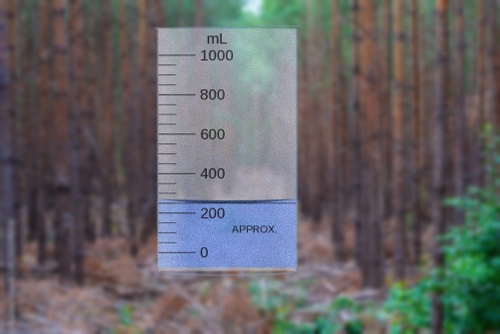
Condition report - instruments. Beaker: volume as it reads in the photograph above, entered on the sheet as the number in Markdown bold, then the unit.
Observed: **250** mL
